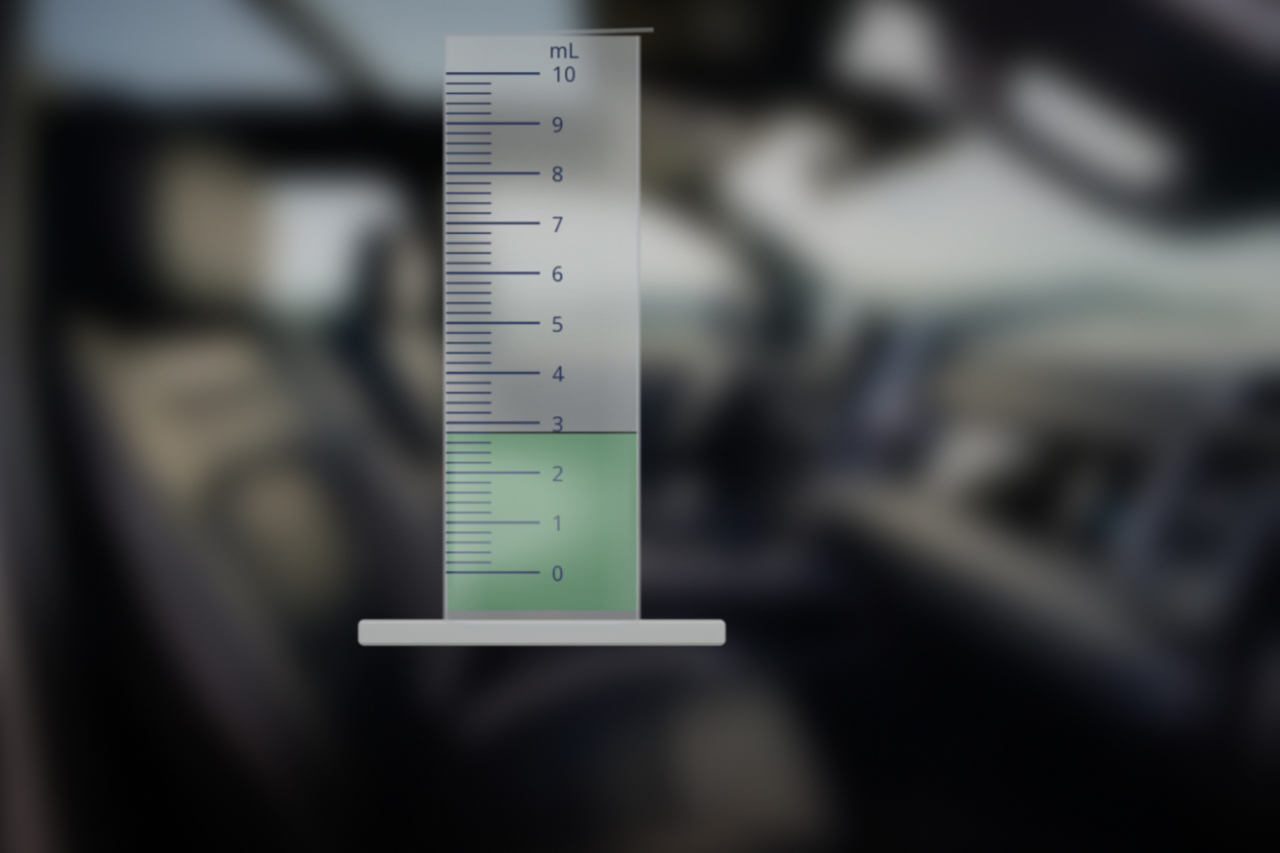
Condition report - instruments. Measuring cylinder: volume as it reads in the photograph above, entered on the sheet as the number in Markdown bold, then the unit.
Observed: **2.8** mL
